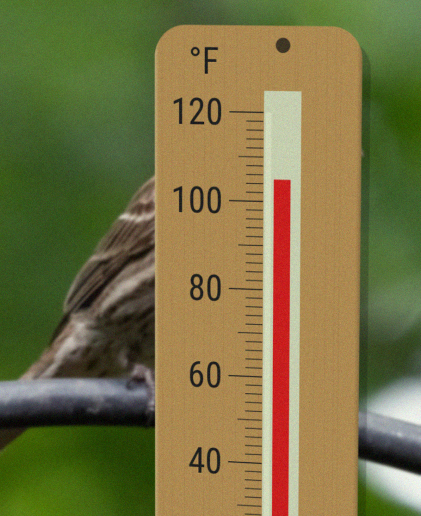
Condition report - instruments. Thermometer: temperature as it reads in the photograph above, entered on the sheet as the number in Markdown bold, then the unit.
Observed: **105** °F
